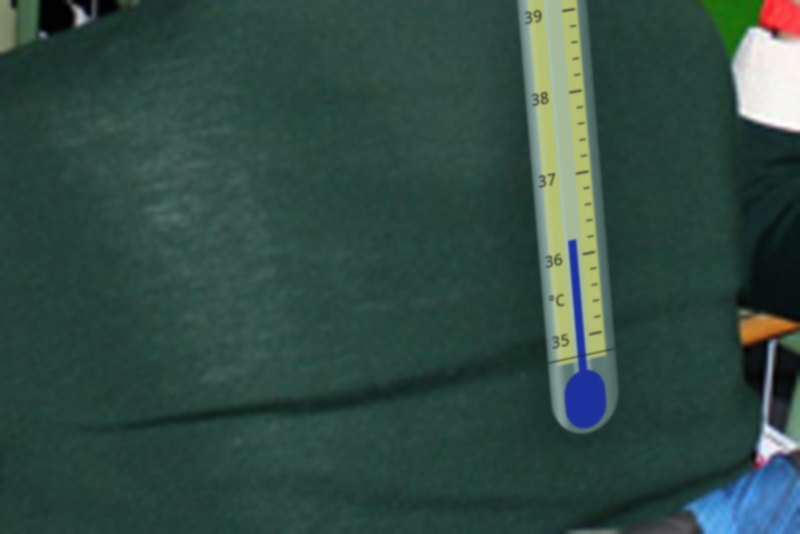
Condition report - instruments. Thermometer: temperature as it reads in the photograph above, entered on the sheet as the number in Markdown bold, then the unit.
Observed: **36.2** °C
